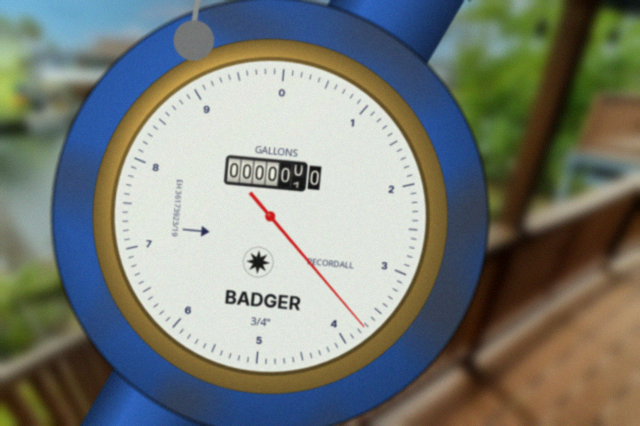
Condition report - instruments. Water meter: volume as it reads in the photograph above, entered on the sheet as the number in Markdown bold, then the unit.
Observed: **3.7** gal
